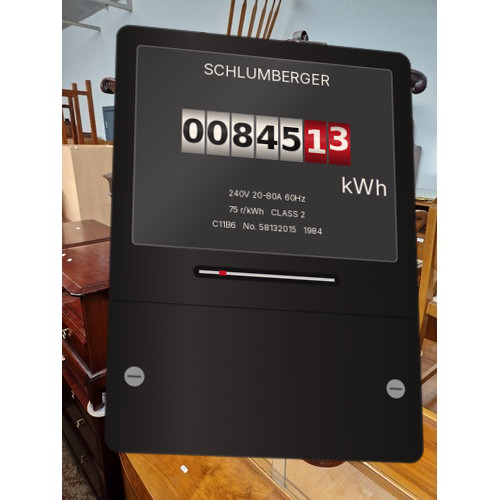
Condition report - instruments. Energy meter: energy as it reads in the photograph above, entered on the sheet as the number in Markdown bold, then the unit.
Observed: **845.13** kWh
